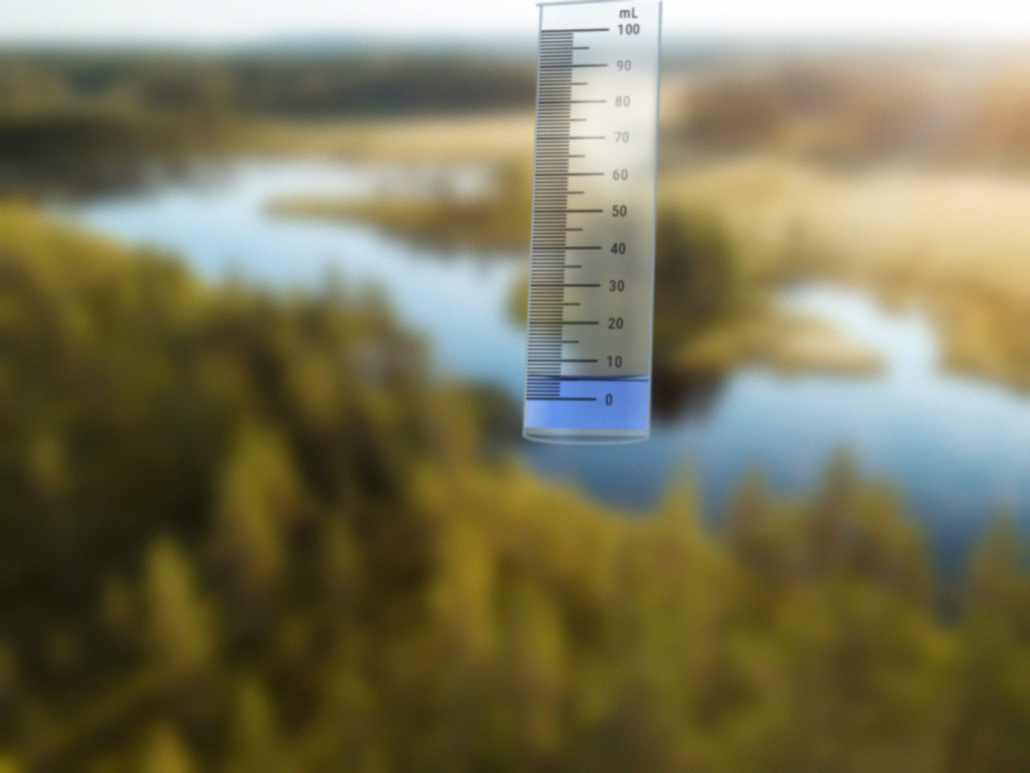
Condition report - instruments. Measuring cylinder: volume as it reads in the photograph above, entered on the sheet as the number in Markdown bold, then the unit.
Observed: **5** mL
